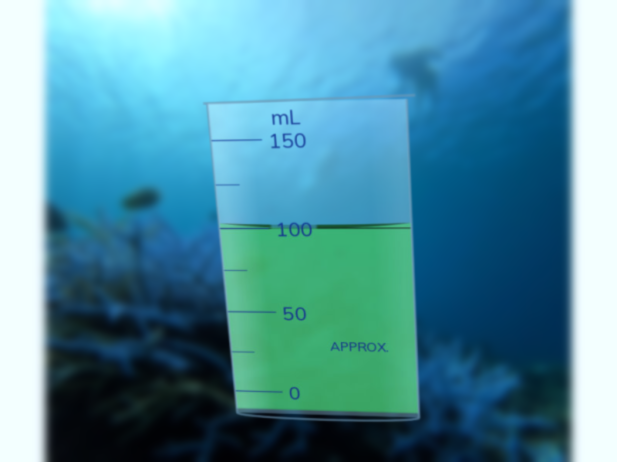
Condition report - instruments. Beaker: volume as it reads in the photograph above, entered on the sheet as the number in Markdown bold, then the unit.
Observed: **100** mL
